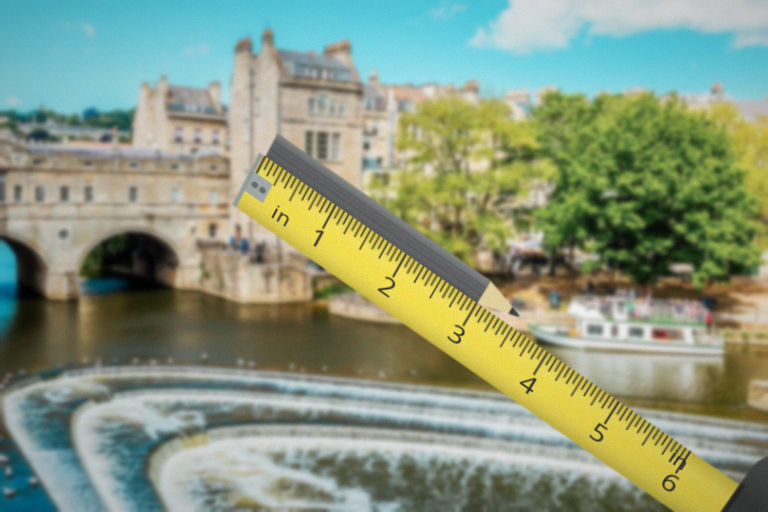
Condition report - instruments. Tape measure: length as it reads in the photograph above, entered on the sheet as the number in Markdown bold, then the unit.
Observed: **3.5** in
